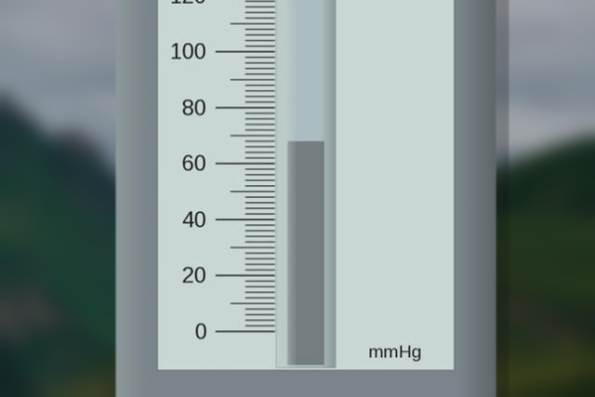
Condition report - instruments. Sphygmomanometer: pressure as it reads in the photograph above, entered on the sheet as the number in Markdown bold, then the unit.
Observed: **68** mmHg
